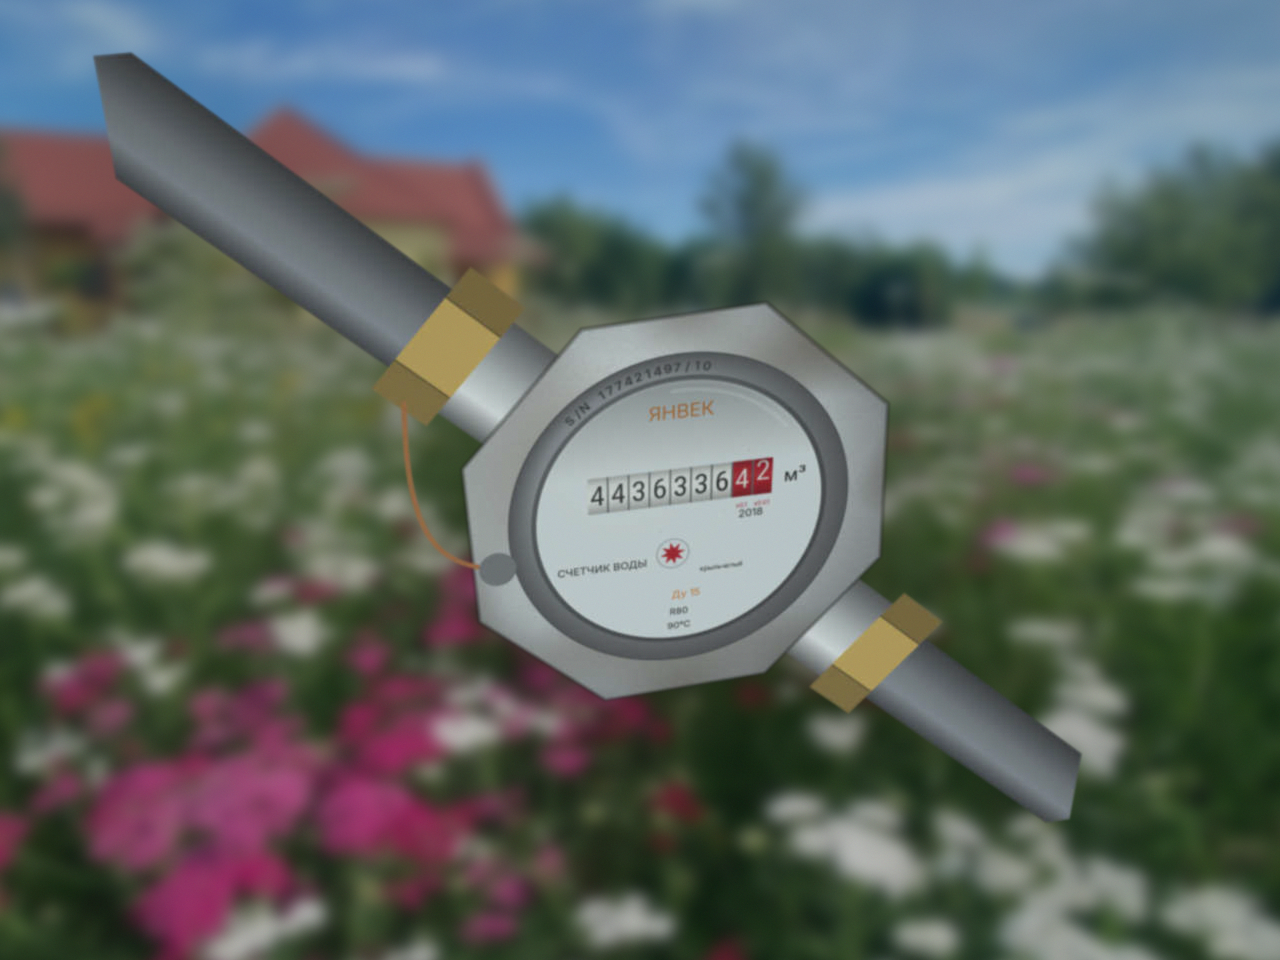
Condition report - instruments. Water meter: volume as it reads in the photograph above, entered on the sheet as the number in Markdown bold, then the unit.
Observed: **4436336.42** m³
